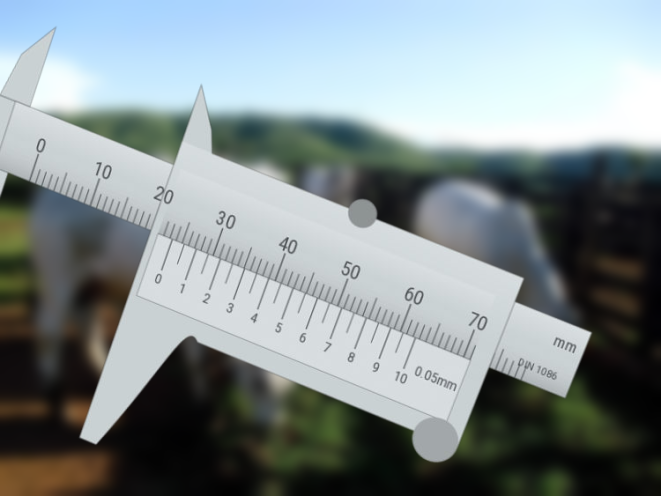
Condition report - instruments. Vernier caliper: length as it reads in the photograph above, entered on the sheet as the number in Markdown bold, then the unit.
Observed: **23.4** mm
